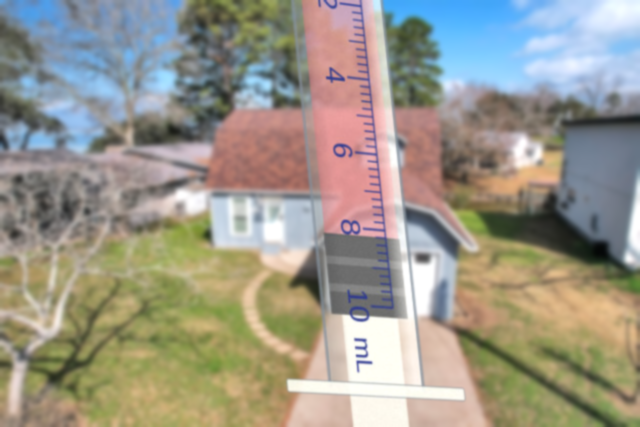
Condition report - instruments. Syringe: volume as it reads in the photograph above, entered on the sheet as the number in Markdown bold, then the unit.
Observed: **8.2** mL
